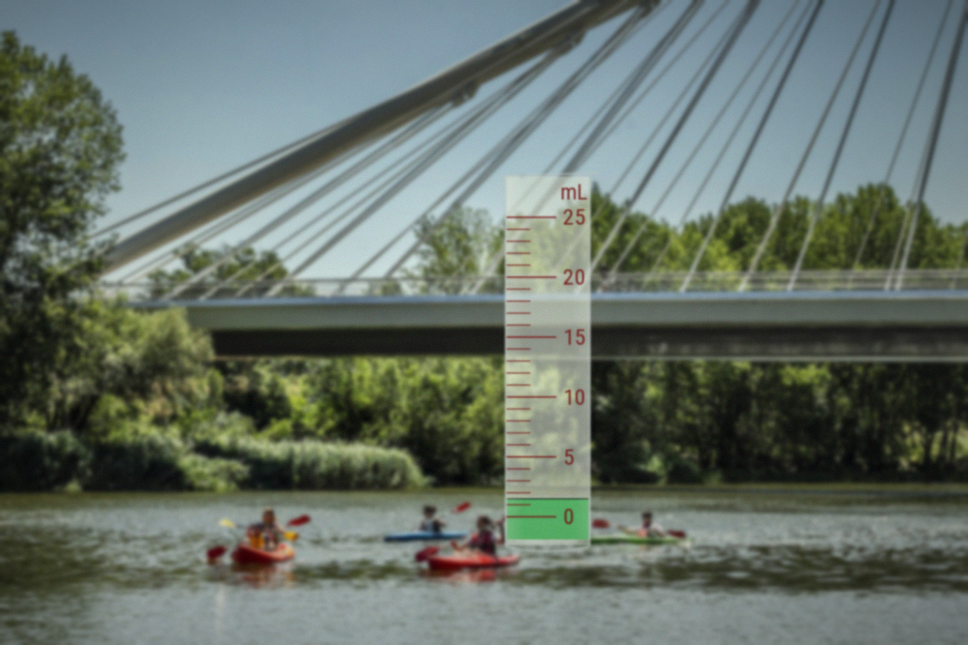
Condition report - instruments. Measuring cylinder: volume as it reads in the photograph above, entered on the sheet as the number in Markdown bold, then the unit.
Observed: **1.5** mL
